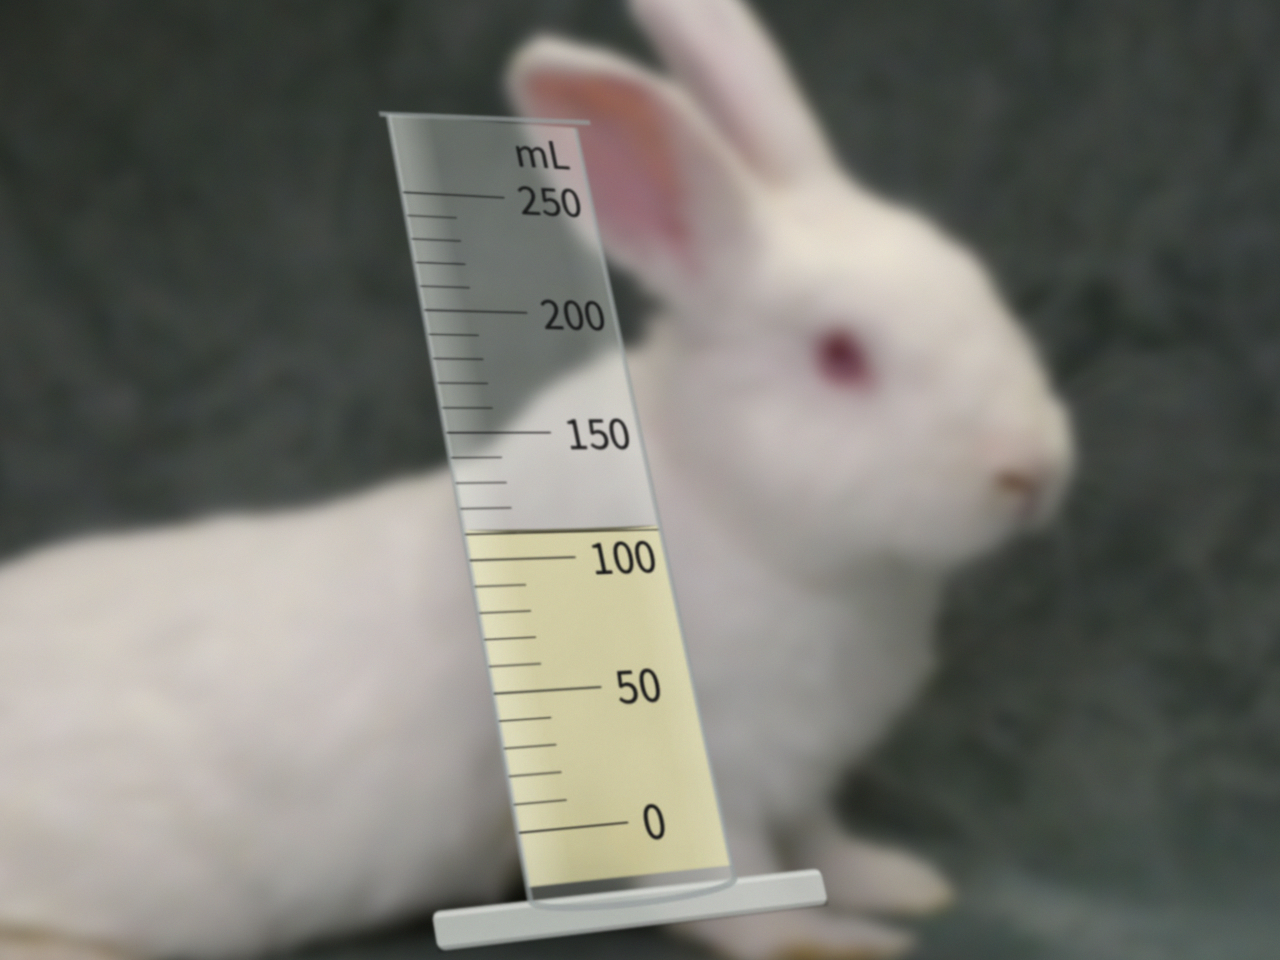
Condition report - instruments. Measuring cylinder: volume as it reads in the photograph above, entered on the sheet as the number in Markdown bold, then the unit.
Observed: **110** mL
